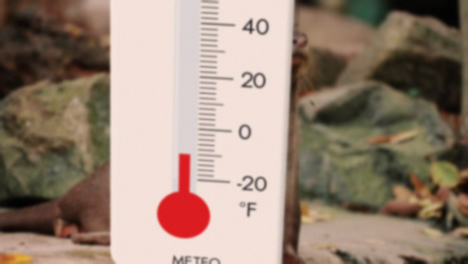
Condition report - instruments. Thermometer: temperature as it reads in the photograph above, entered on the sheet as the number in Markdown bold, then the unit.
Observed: **-10** °F
